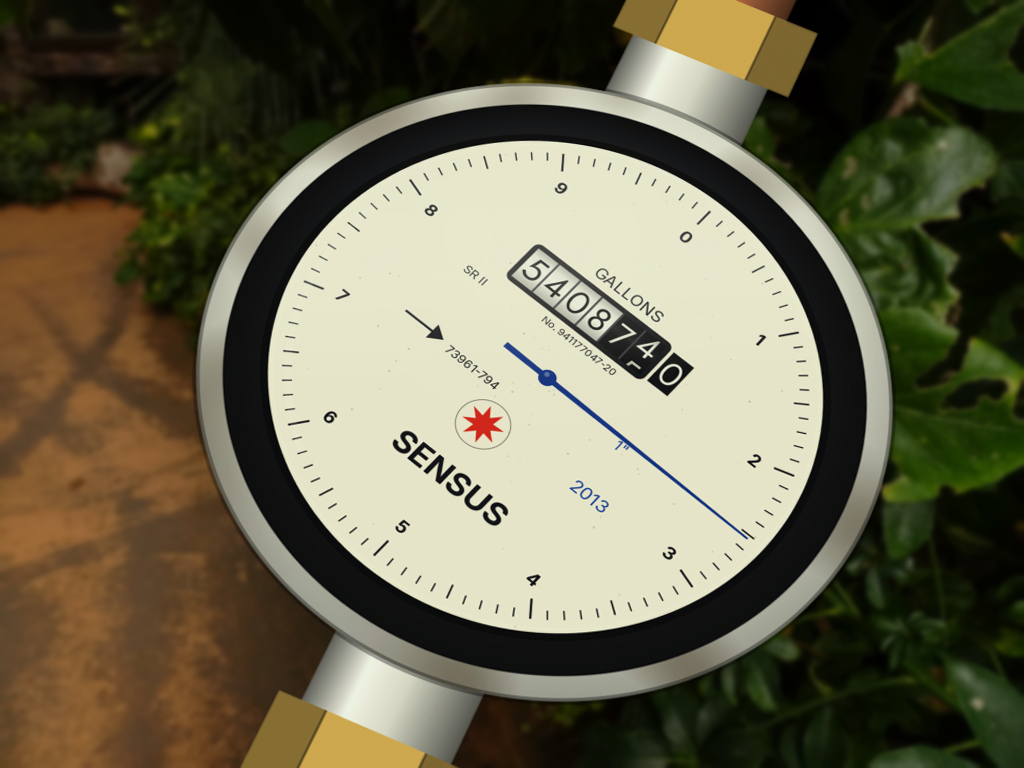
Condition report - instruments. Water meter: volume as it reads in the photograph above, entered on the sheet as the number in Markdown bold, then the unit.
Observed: **5408742.5** gal
